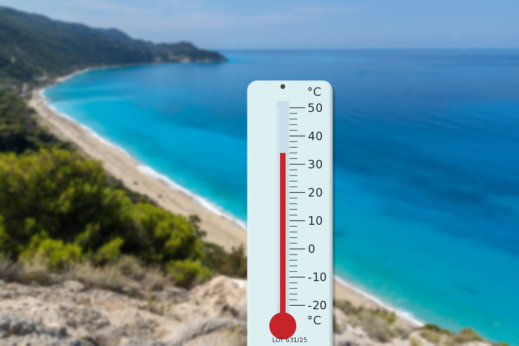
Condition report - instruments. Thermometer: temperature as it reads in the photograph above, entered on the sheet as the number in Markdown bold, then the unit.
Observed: **34** °C
